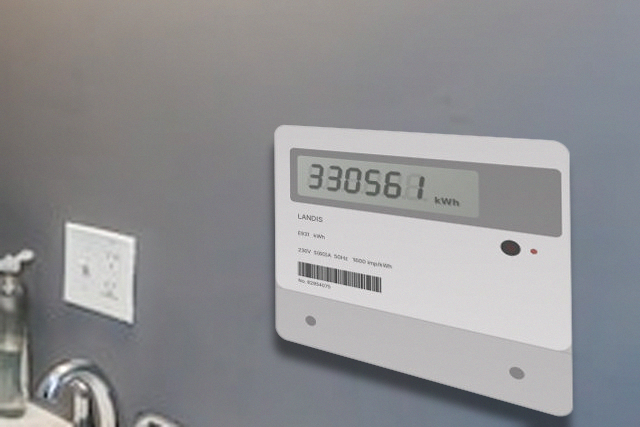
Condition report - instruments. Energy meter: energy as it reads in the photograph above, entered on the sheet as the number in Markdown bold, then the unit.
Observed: **330561** kWh
